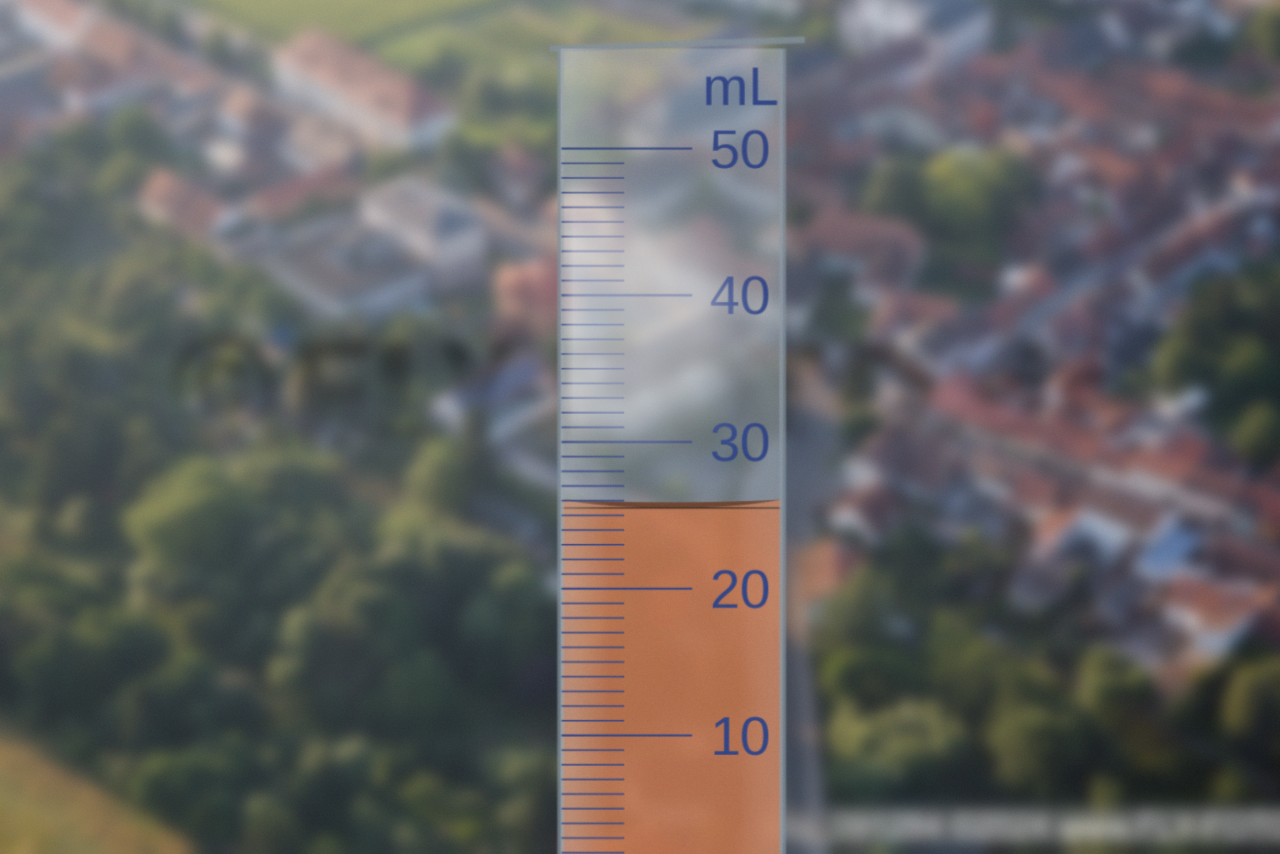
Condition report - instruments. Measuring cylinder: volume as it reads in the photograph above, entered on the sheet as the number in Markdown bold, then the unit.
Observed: **25.5** mL
